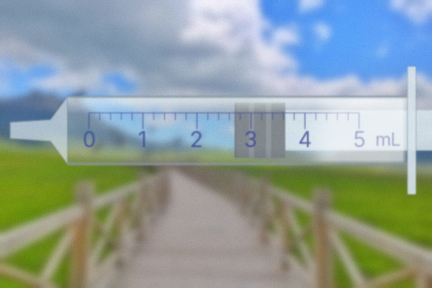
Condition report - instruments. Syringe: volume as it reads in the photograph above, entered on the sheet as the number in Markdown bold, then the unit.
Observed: **2.7** mL
